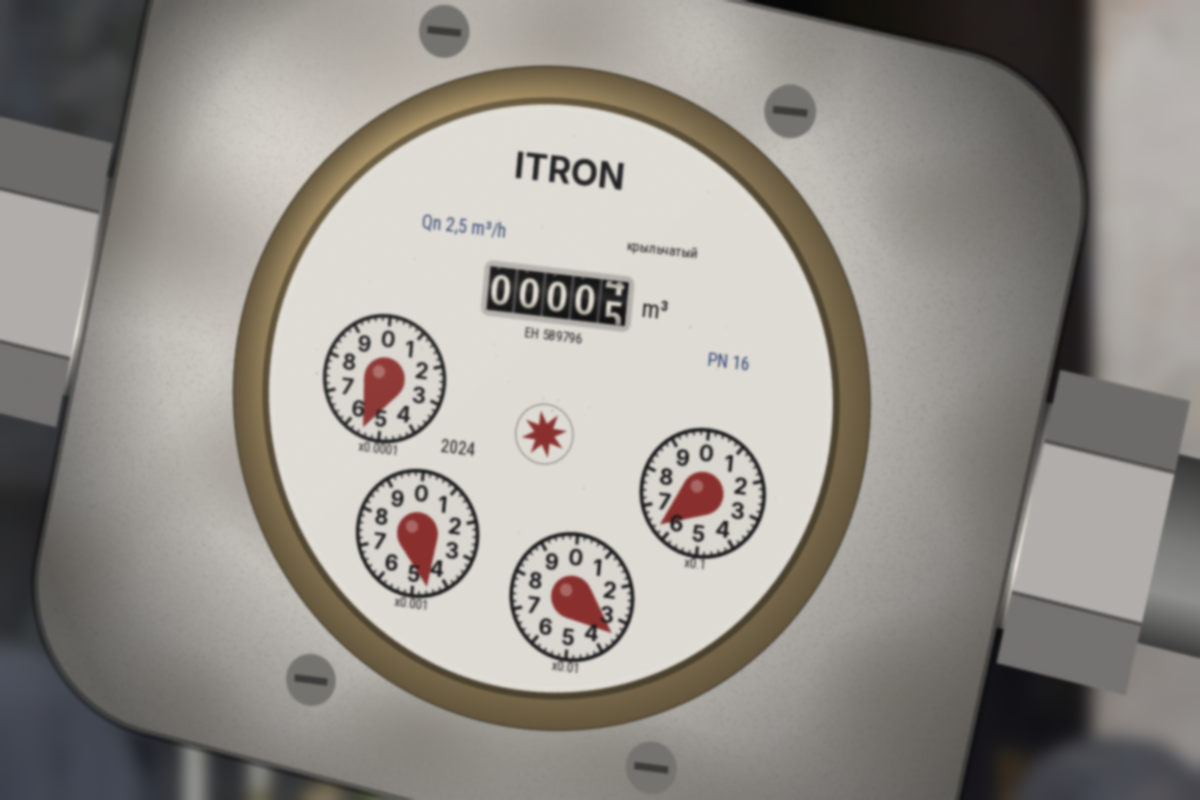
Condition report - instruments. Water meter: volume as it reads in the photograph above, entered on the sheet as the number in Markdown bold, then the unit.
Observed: **4.6345** m³
